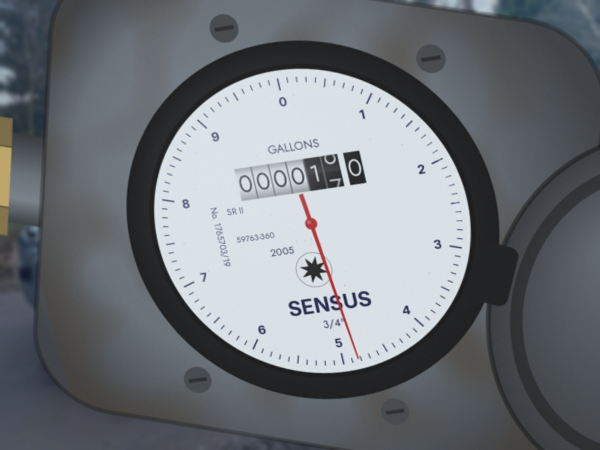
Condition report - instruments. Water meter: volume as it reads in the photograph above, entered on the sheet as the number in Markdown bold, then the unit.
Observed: **164.8** gal
